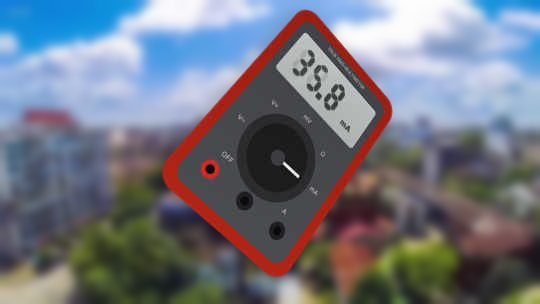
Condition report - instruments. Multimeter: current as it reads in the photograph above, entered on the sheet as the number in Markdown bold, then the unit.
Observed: **35.8** mA
